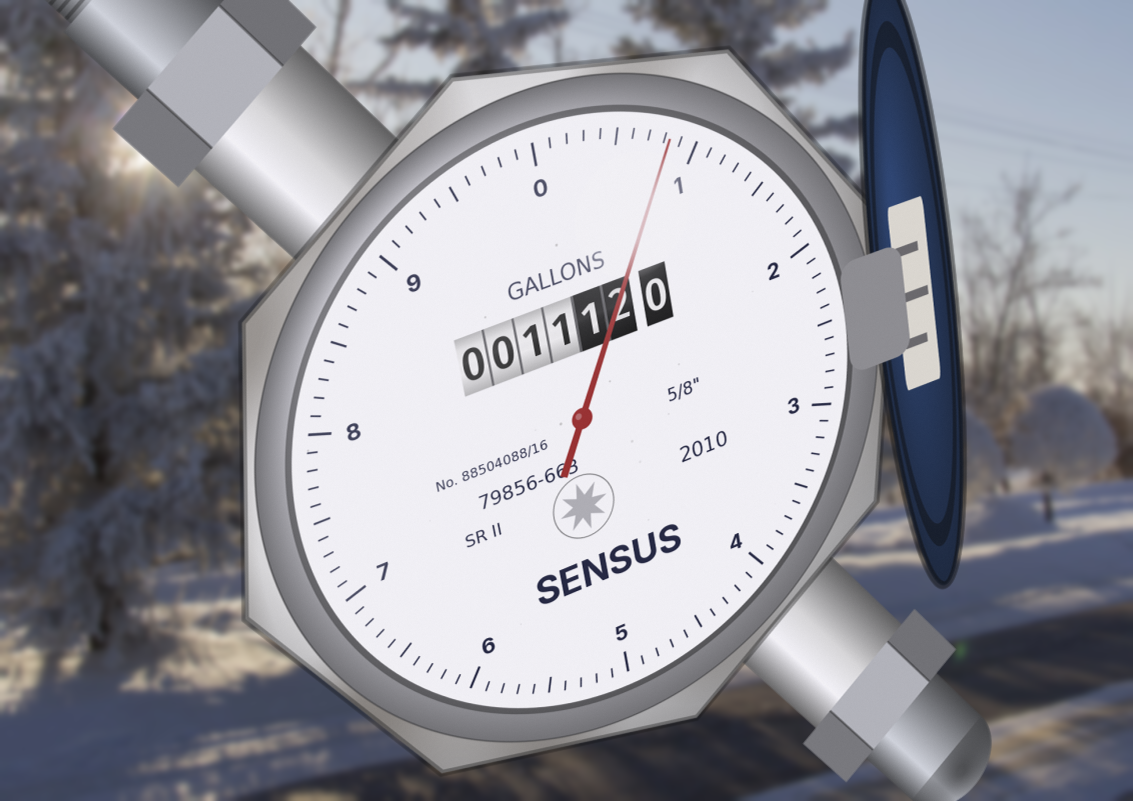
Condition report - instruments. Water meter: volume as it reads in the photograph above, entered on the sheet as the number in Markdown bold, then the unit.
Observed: **11120.8** gal
